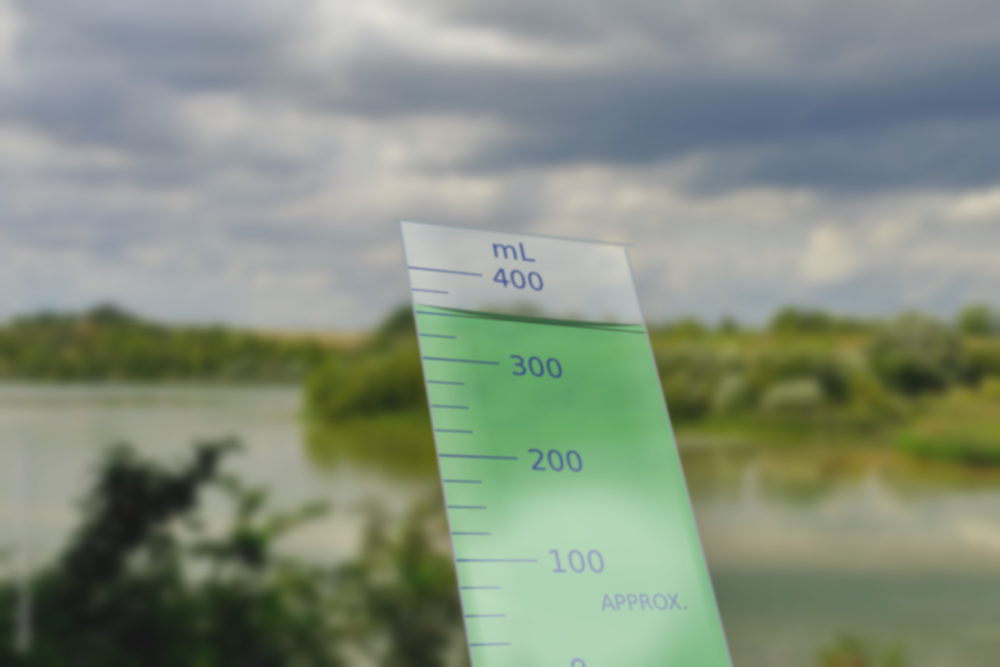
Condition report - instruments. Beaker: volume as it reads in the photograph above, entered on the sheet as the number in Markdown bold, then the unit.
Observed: **350** mL
